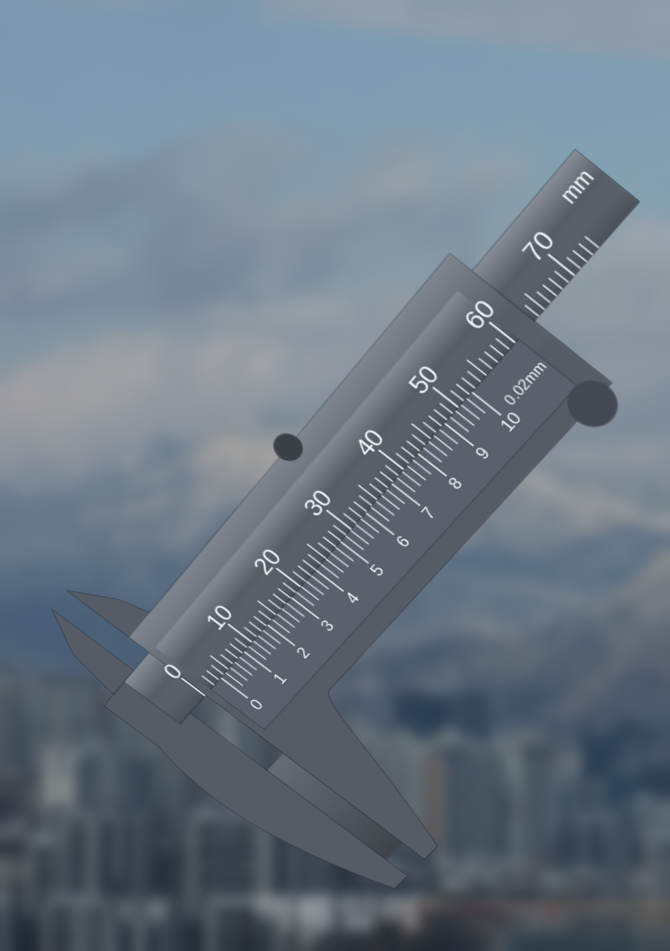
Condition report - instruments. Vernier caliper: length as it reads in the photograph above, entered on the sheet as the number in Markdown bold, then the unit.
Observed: **3.4** mm
